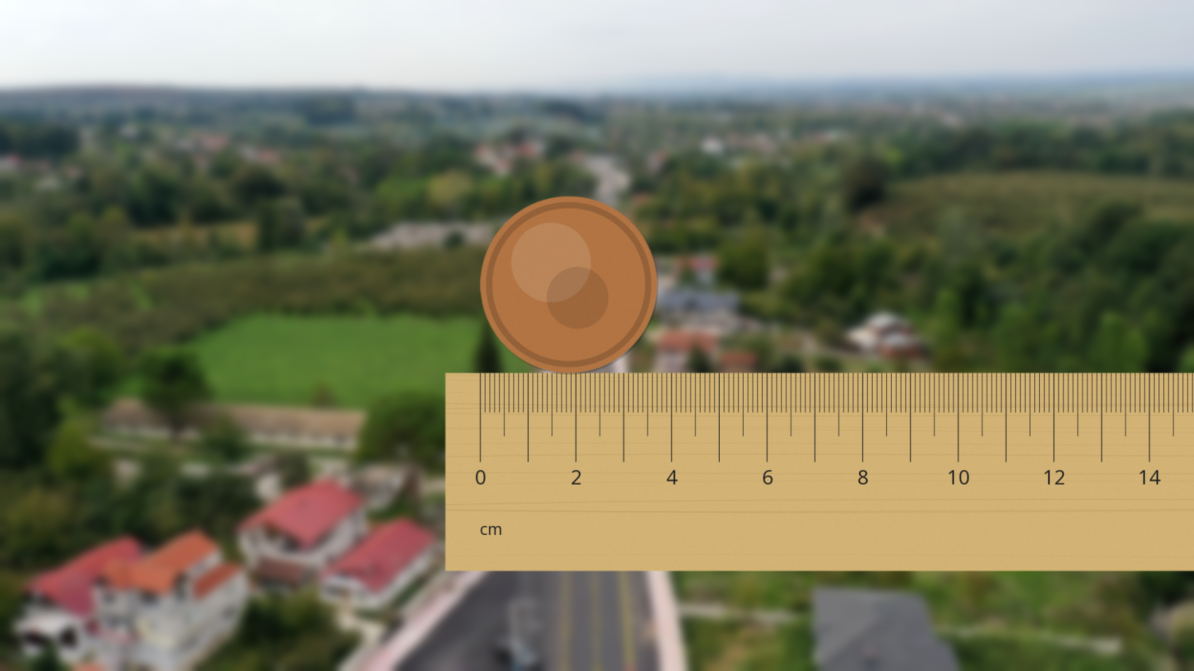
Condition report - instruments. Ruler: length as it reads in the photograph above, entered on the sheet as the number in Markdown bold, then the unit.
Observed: **3.7** cm
